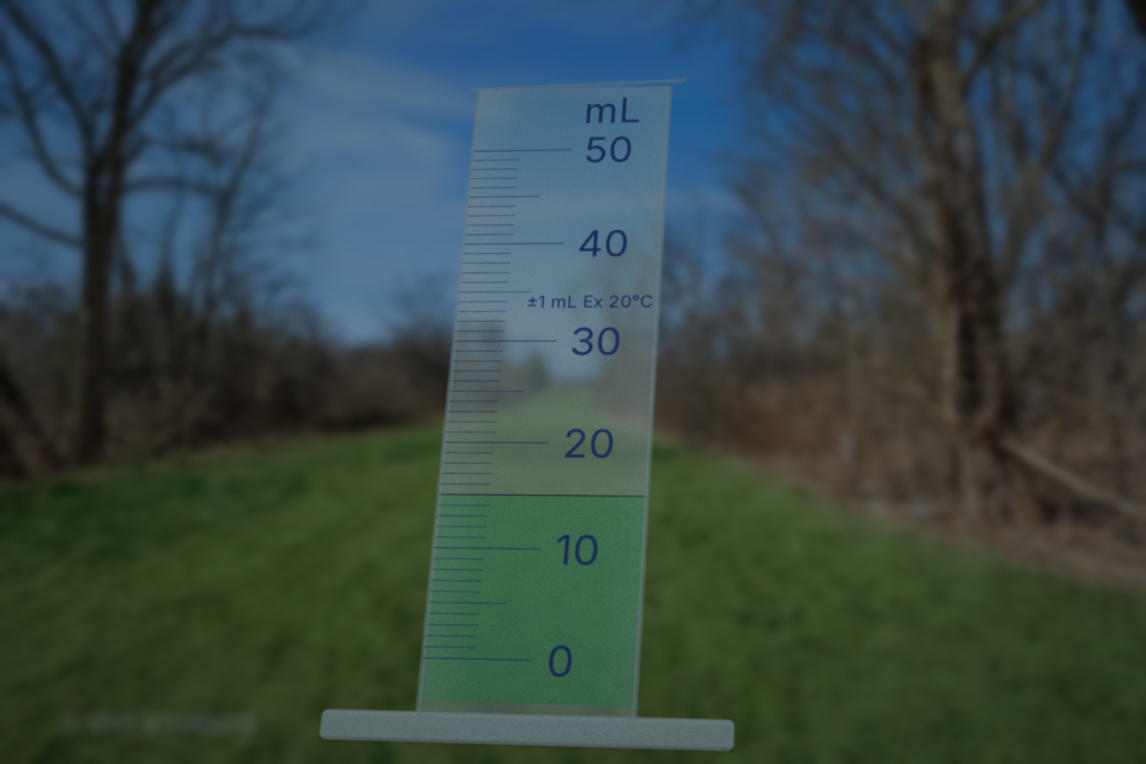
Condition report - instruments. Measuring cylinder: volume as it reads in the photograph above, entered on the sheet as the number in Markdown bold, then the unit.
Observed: **15** mL
